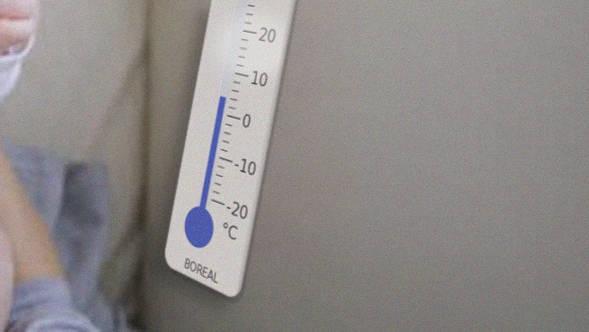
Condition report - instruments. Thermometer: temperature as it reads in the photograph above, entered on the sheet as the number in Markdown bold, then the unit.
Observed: **4** °C
